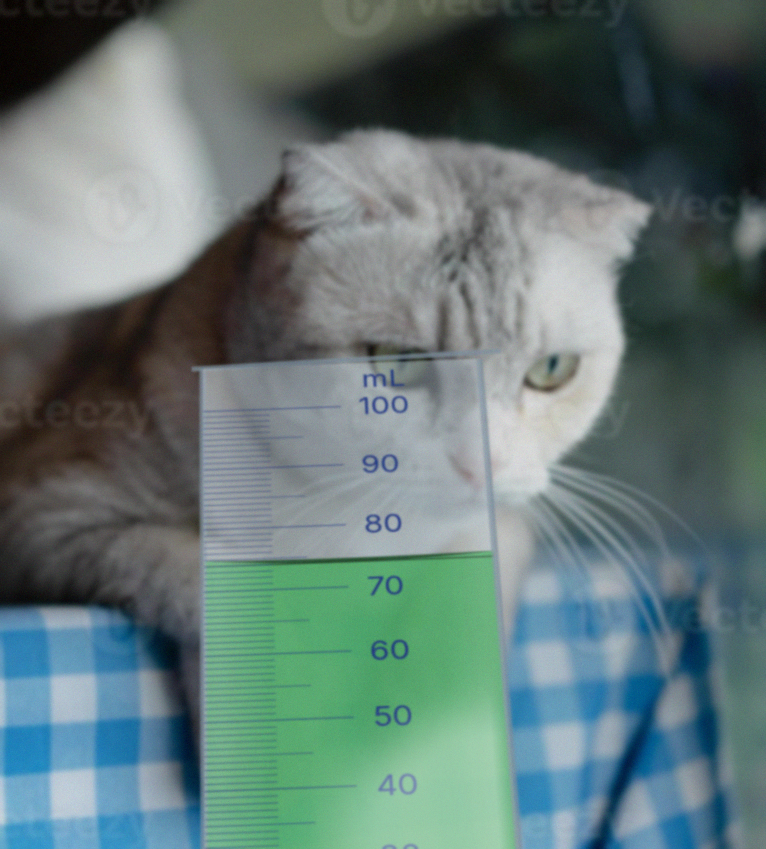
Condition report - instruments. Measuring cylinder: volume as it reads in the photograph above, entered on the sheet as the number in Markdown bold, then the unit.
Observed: **74** mL
